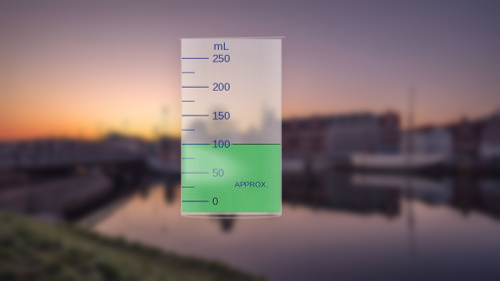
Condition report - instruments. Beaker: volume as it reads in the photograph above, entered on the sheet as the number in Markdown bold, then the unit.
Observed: **100** mL
